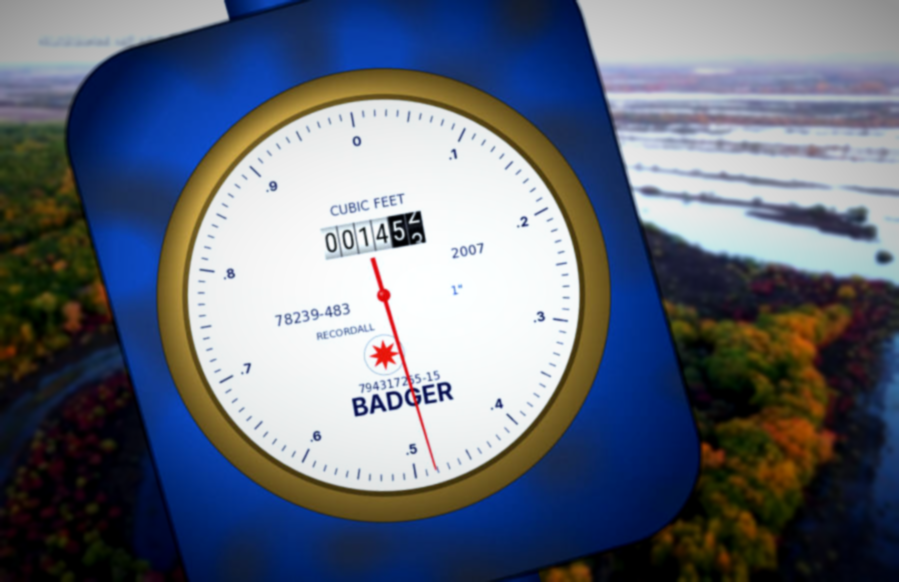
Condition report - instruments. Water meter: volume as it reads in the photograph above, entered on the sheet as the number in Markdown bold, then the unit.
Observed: **1452.48** ft³
